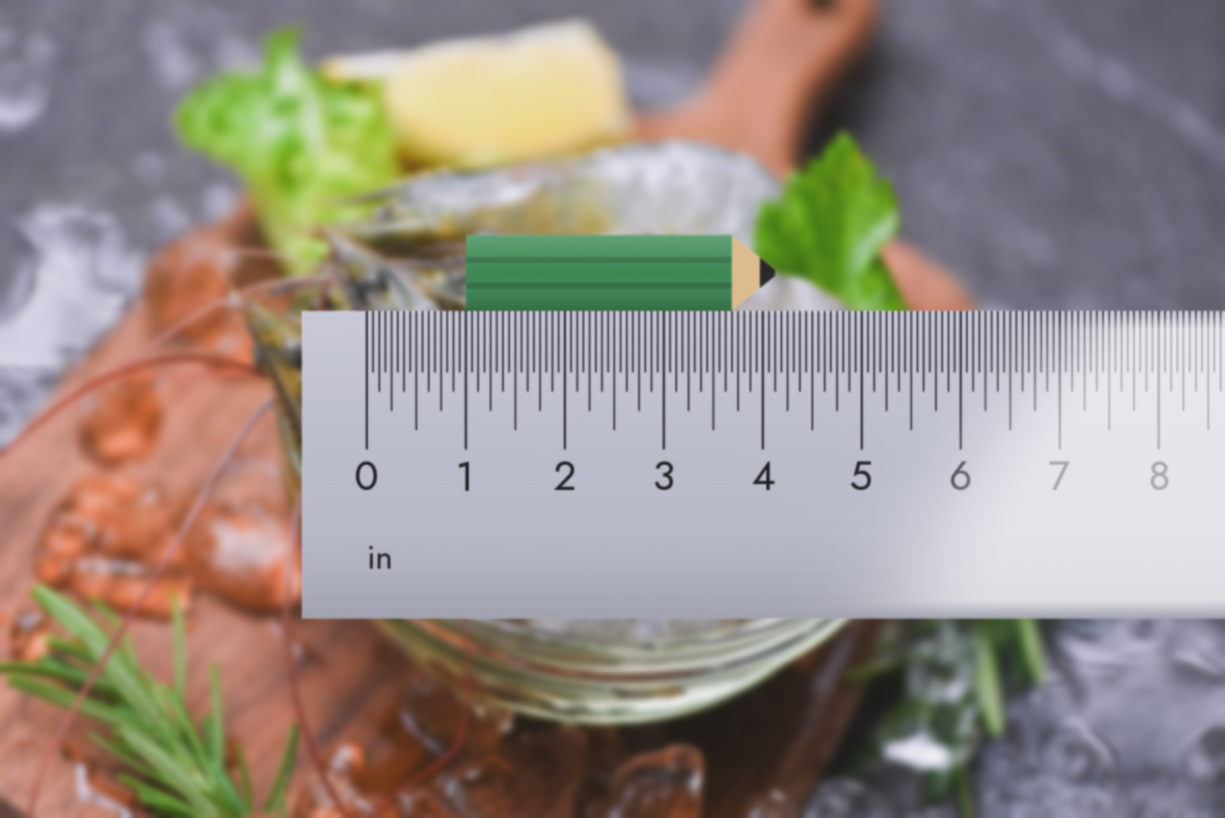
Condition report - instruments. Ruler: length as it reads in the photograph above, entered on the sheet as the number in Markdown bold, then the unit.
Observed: **3.125** in
